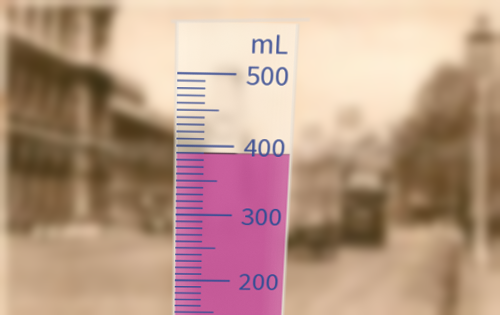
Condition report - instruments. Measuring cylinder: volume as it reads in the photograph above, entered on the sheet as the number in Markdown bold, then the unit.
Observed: **390** mL
